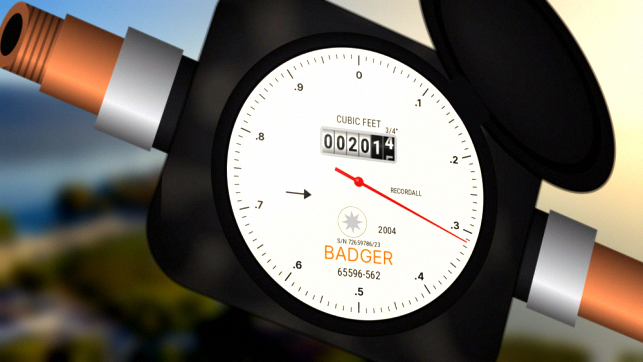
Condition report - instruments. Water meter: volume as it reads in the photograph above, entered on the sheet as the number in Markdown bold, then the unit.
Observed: **2014.31** ft³
